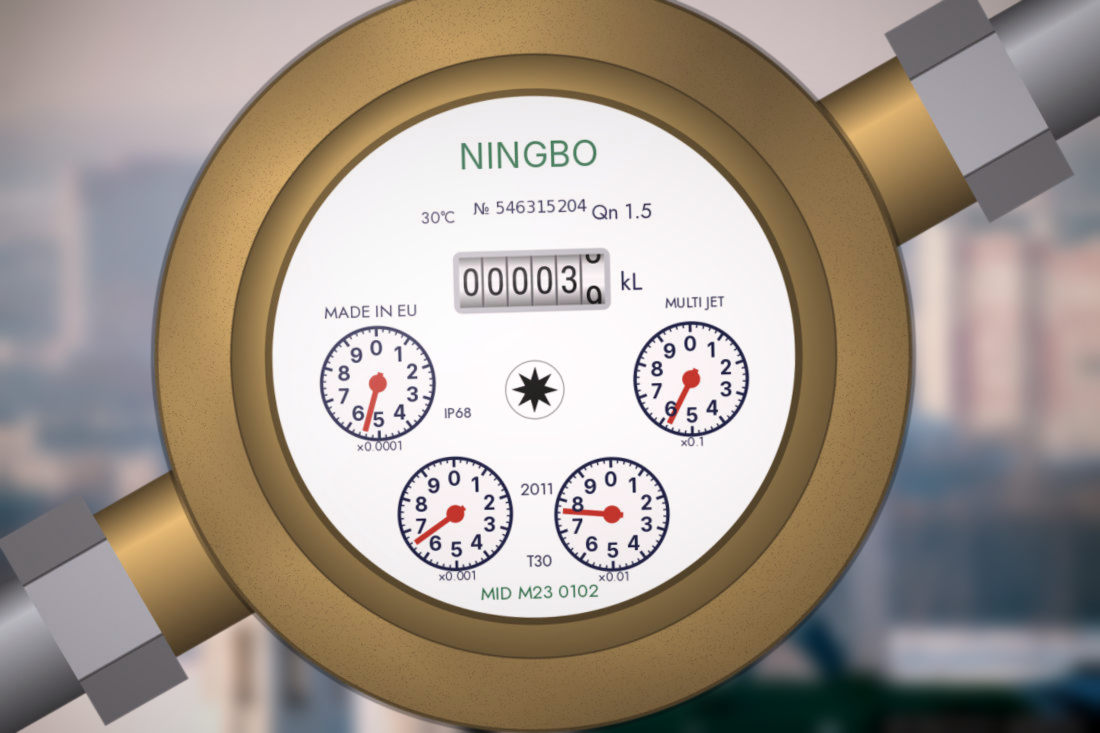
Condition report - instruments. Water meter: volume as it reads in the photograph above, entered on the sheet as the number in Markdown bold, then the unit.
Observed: **38.5765** kL
